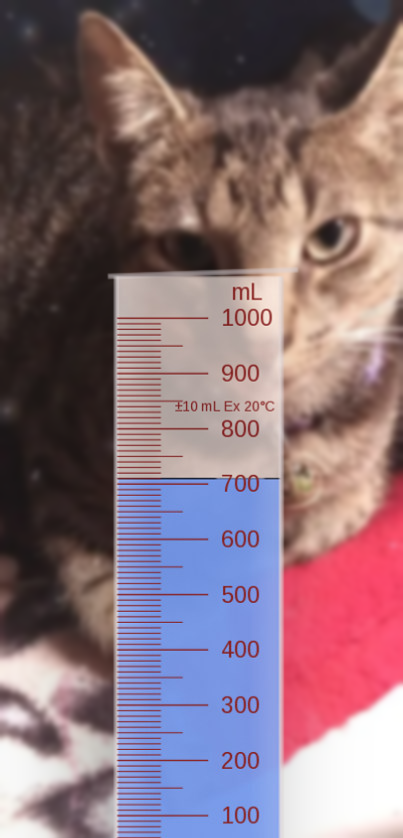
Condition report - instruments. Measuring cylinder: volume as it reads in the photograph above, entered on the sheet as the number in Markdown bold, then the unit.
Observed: **710** mL
